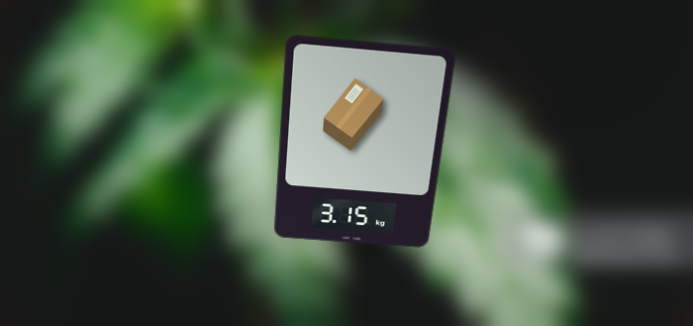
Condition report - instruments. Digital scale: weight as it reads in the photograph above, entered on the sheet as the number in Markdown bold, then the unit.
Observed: **3.15** kg
